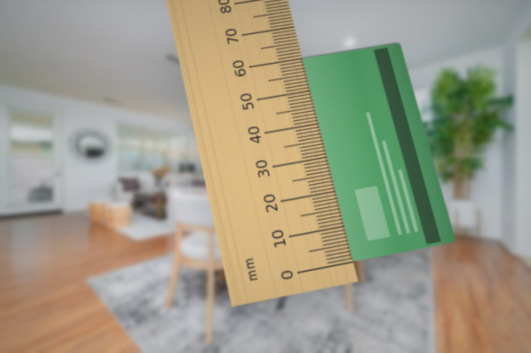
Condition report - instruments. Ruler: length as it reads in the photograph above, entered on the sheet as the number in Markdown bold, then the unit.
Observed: **60** mm
